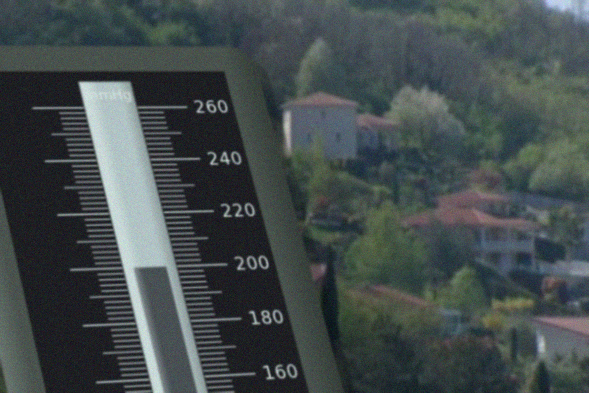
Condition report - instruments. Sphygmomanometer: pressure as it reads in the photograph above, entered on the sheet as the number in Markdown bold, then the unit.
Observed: **200** mmHg
